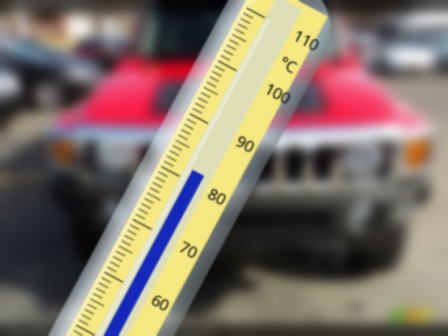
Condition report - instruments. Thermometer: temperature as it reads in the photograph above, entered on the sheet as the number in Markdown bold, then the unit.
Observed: **82** °C
